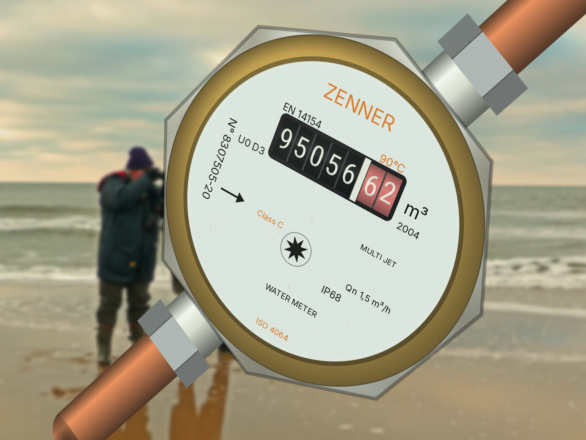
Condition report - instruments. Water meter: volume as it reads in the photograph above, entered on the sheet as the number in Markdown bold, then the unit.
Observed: **95056.62** m³
